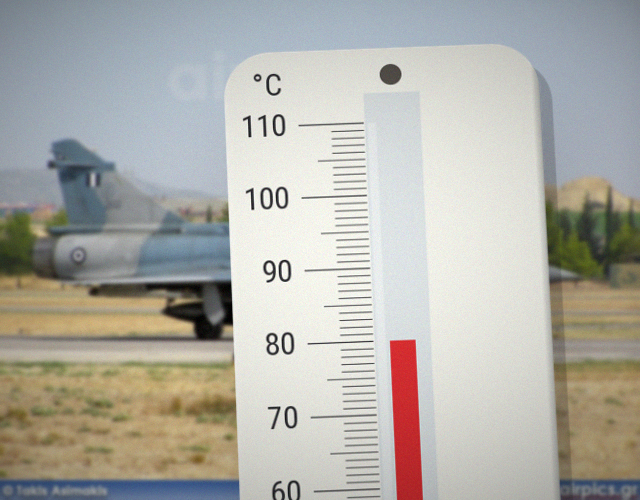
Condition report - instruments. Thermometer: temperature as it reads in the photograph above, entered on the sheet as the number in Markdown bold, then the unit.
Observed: **80** °C
